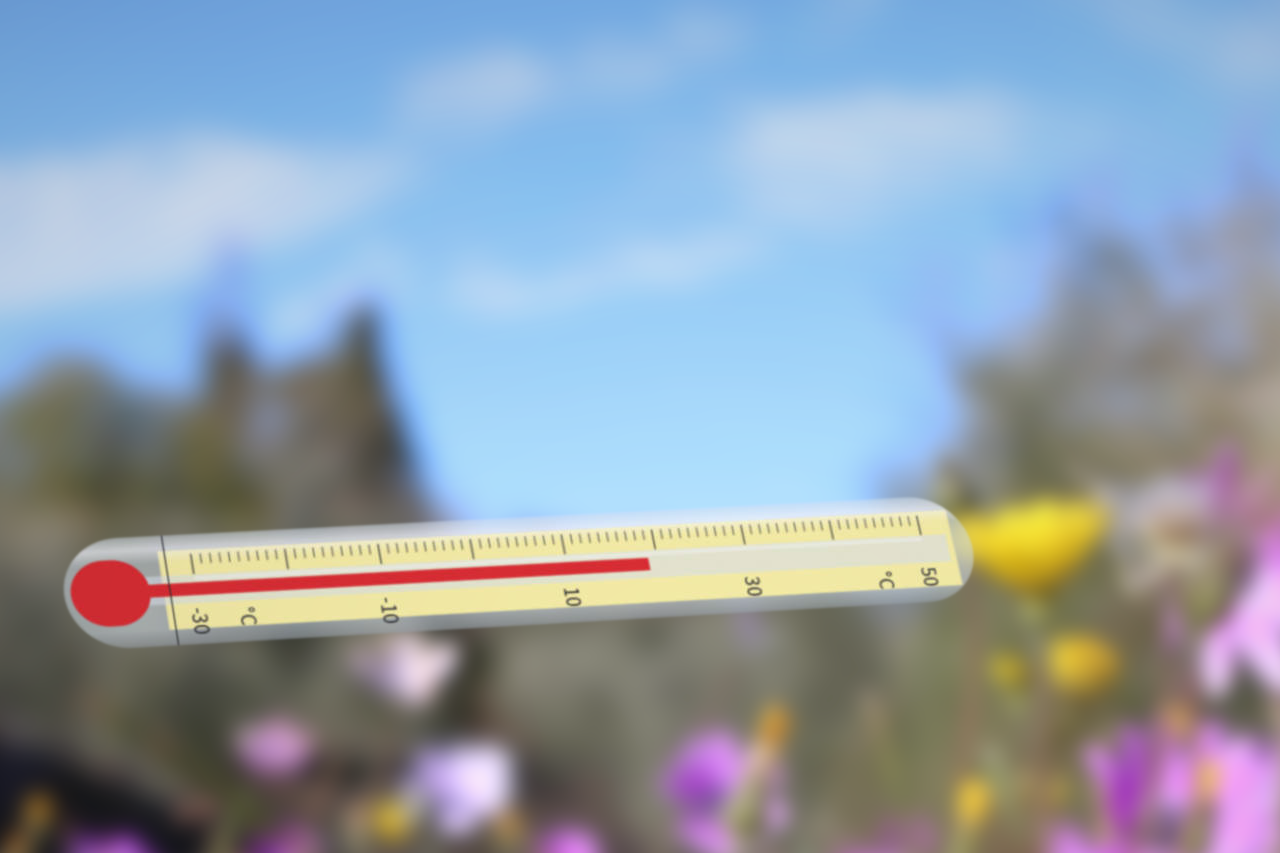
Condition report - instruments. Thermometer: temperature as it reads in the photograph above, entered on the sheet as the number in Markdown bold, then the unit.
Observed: **19** °C
